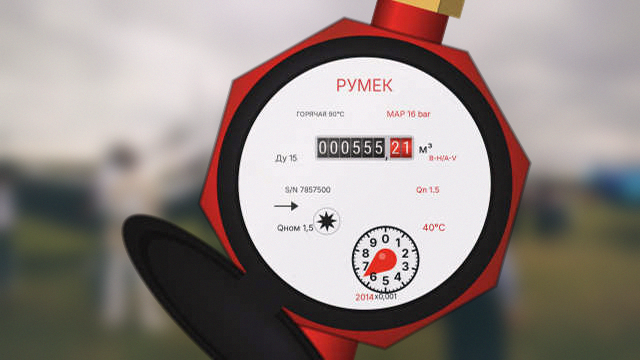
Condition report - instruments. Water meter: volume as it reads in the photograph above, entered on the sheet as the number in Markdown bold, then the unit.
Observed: **555.216** m³
